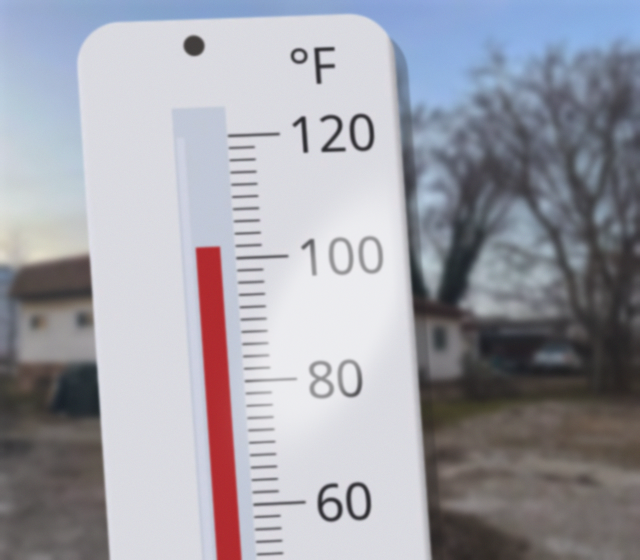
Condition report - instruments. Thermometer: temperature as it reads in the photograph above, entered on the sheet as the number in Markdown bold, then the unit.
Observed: **102** °F
